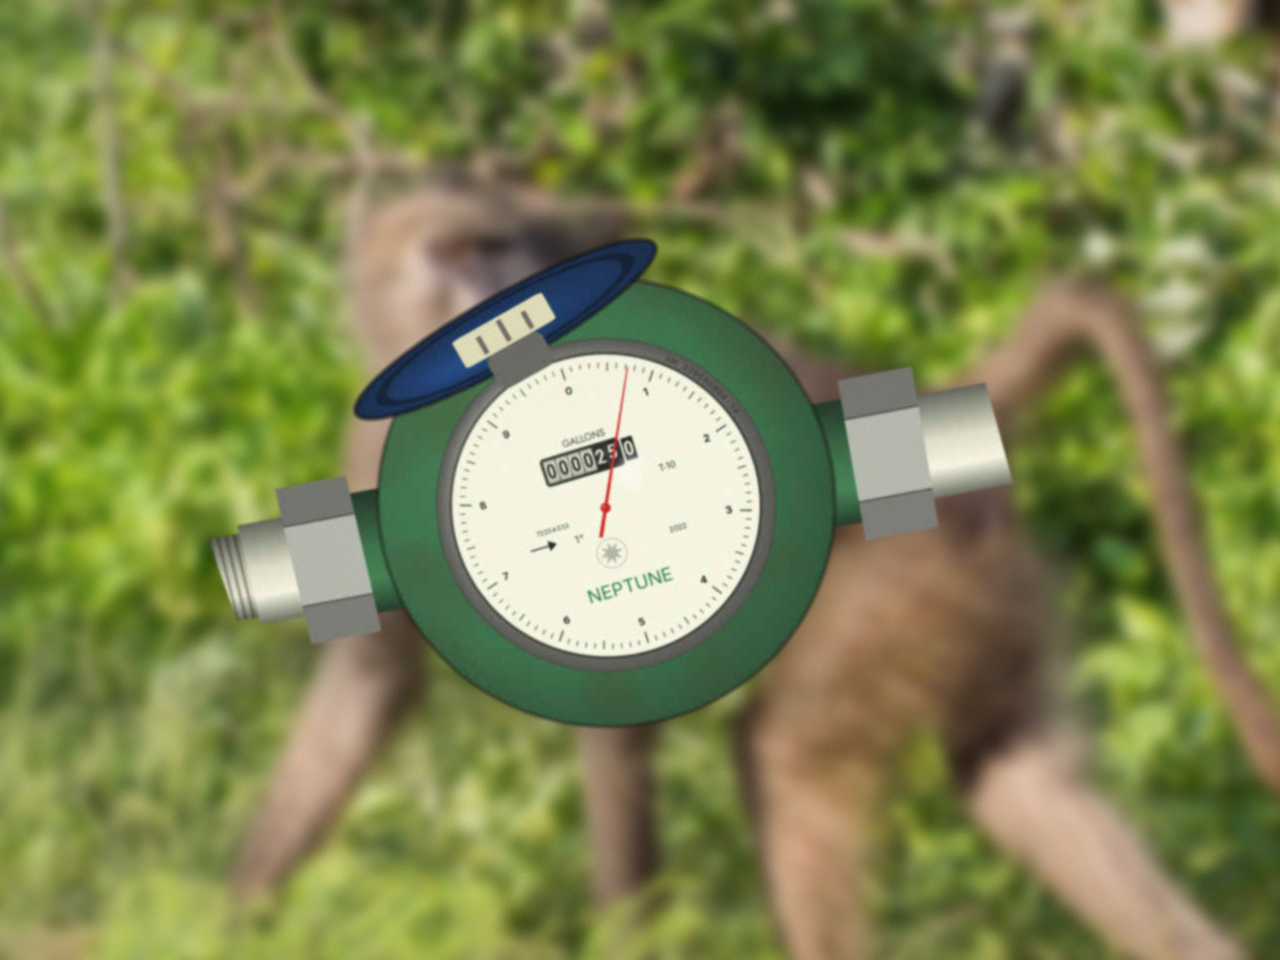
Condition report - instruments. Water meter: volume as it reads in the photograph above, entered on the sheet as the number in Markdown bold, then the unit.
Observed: **250.7** gal
